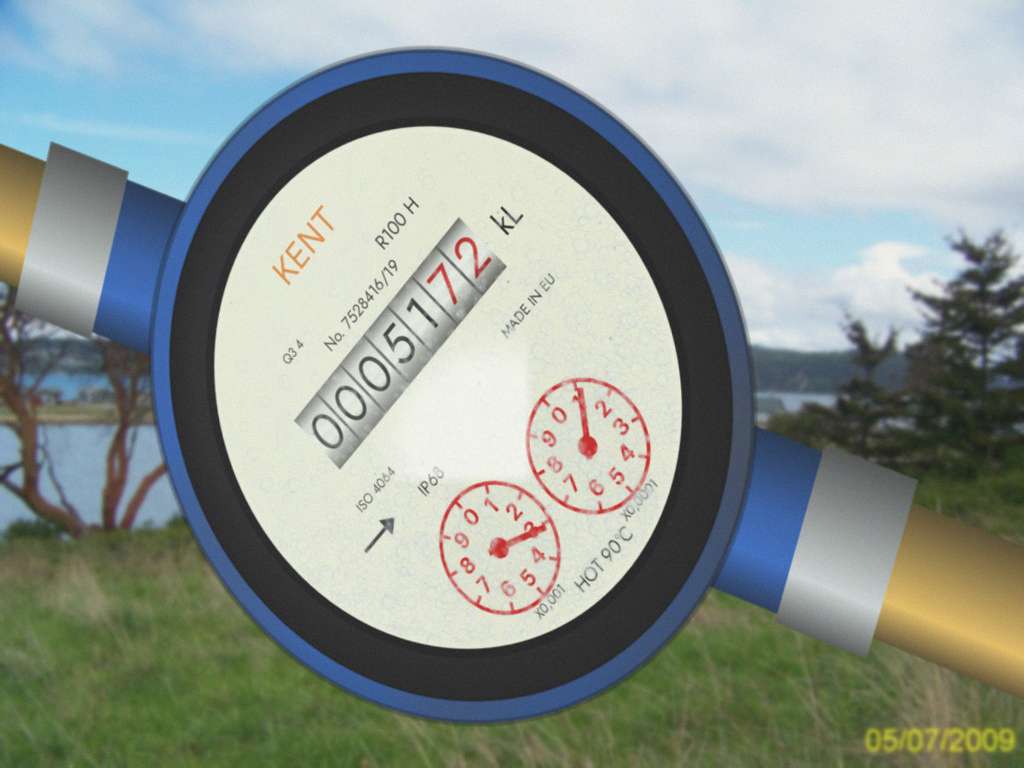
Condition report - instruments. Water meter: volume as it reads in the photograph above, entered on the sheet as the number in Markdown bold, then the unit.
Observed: **51.7231** kL
